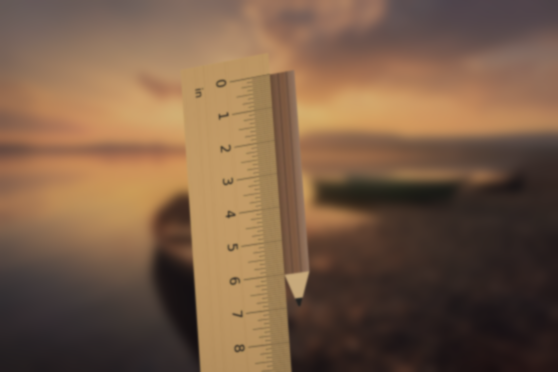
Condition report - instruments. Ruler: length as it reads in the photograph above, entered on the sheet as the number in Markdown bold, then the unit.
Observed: **7** in
